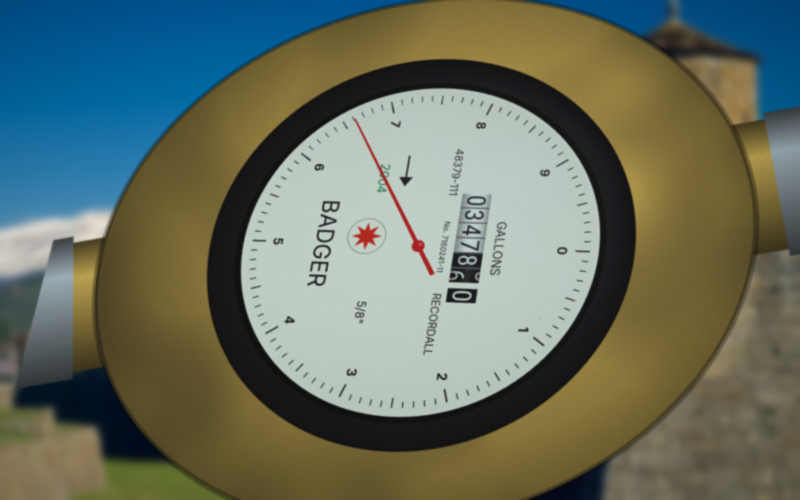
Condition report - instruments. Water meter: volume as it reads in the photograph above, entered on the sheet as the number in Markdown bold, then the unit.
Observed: **347856.6** gal
